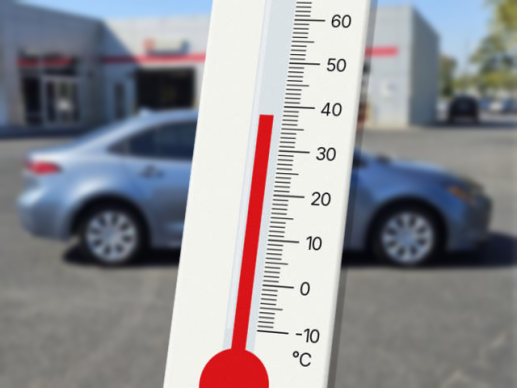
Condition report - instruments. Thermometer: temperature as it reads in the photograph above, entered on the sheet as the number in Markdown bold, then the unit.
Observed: **38** °C
